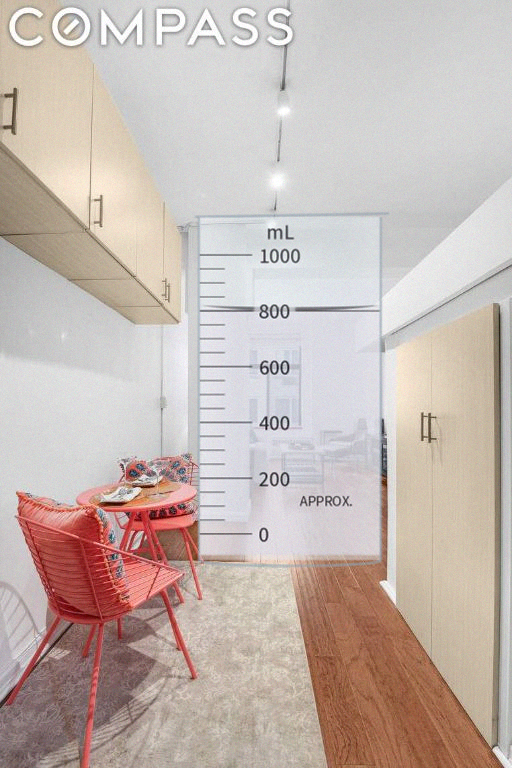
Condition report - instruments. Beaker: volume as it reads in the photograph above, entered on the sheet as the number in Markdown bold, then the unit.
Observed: **800** mL
